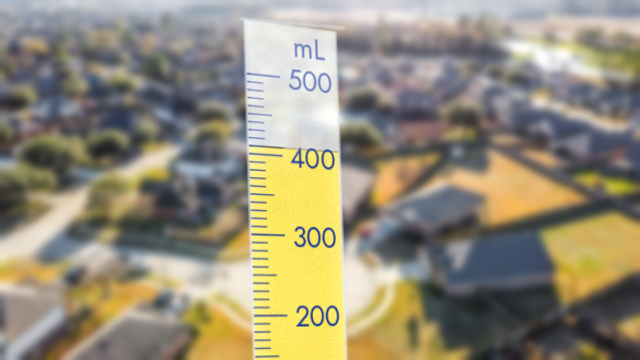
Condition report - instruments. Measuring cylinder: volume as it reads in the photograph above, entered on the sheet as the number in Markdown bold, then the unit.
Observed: **410** mL
